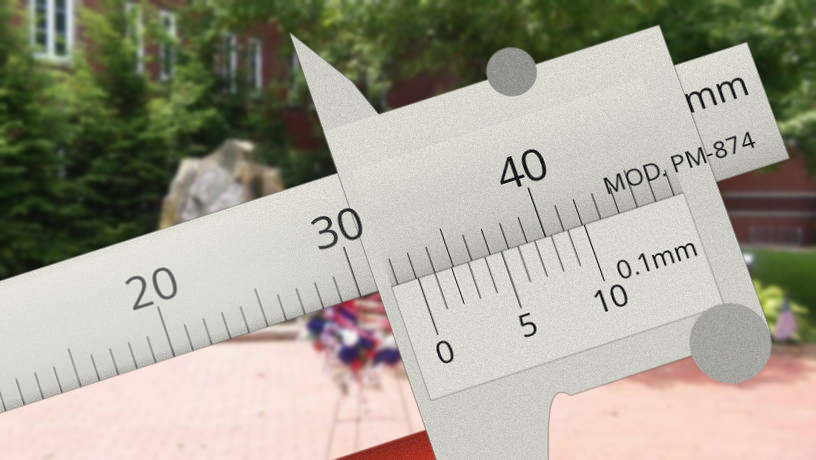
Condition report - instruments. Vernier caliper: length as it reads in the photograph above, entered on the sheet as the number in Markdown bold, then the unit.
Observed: **33.1** mm
